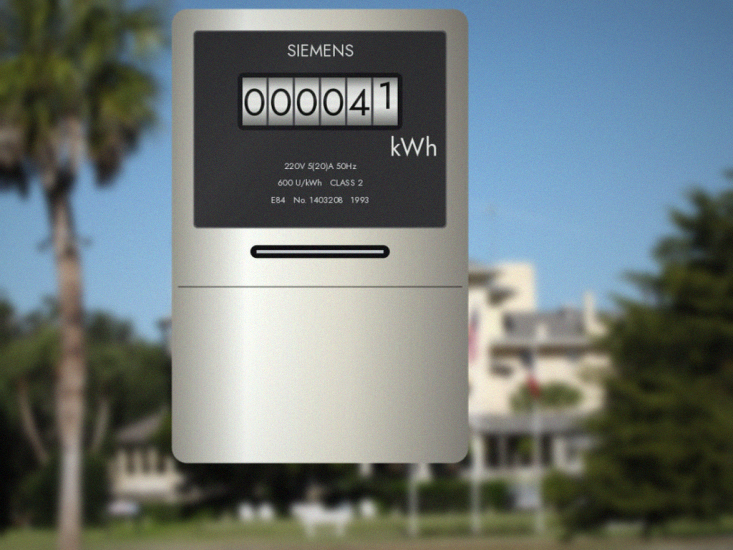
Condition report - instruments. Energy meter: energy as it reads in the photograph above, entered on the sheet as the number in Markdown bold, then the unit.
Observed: **41** kWh
